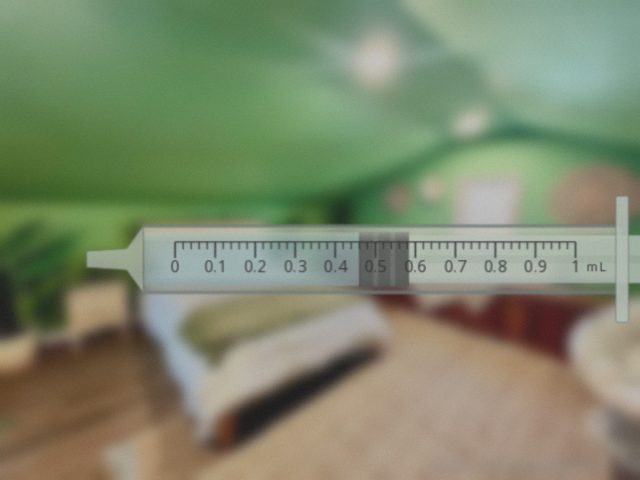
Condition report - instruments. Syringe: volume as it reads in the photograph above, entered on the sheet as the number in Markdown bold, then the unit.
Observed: **0.46** mL
